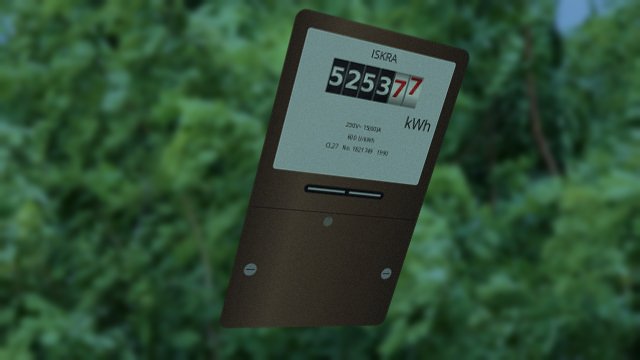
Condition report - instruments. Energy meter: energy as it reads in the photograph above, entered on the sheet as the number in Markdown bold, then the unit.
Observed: **5253.77** kWh
